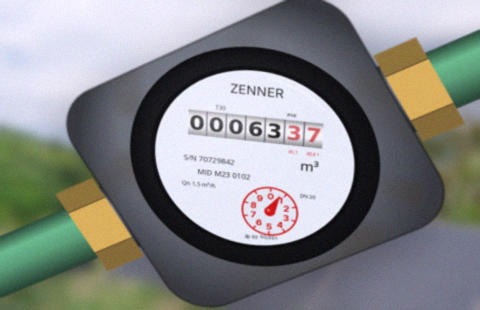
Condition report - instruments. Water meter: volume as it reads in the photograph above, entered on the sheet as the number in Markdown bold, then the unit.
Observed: **63.370** m³
